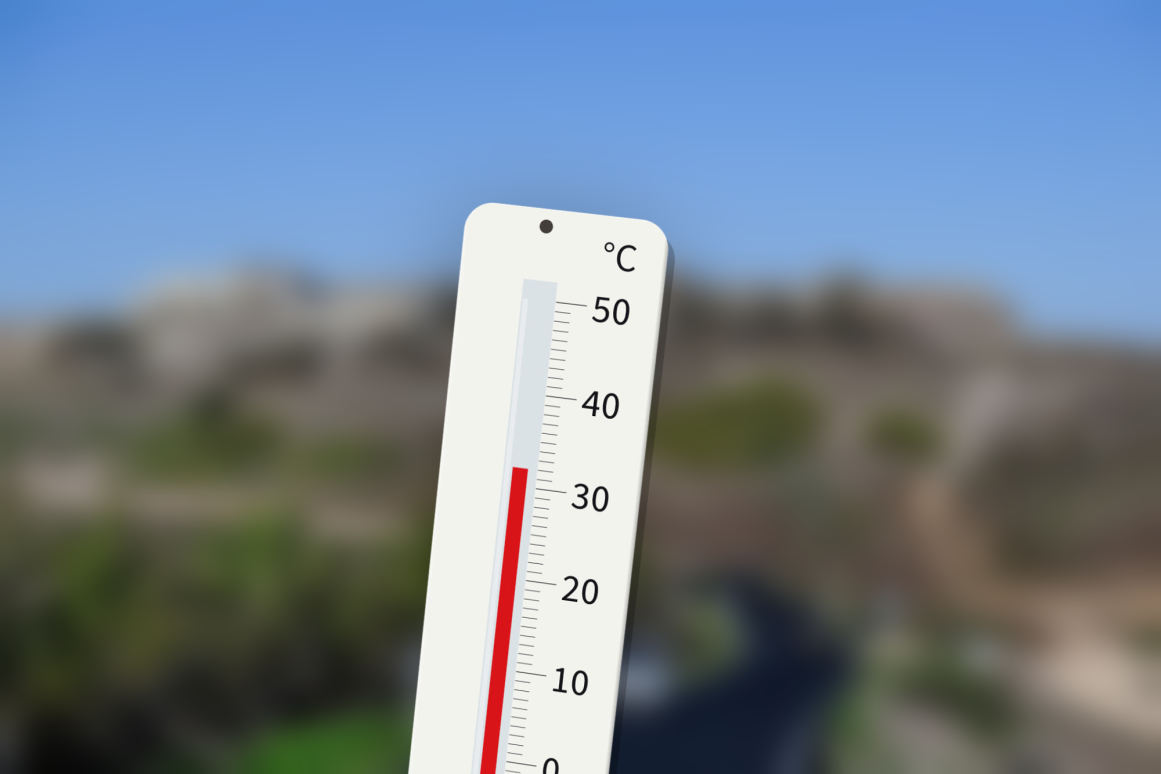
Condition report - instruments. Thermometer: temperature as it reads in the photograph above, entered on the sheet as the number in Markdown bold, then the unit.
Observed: **32** °C
